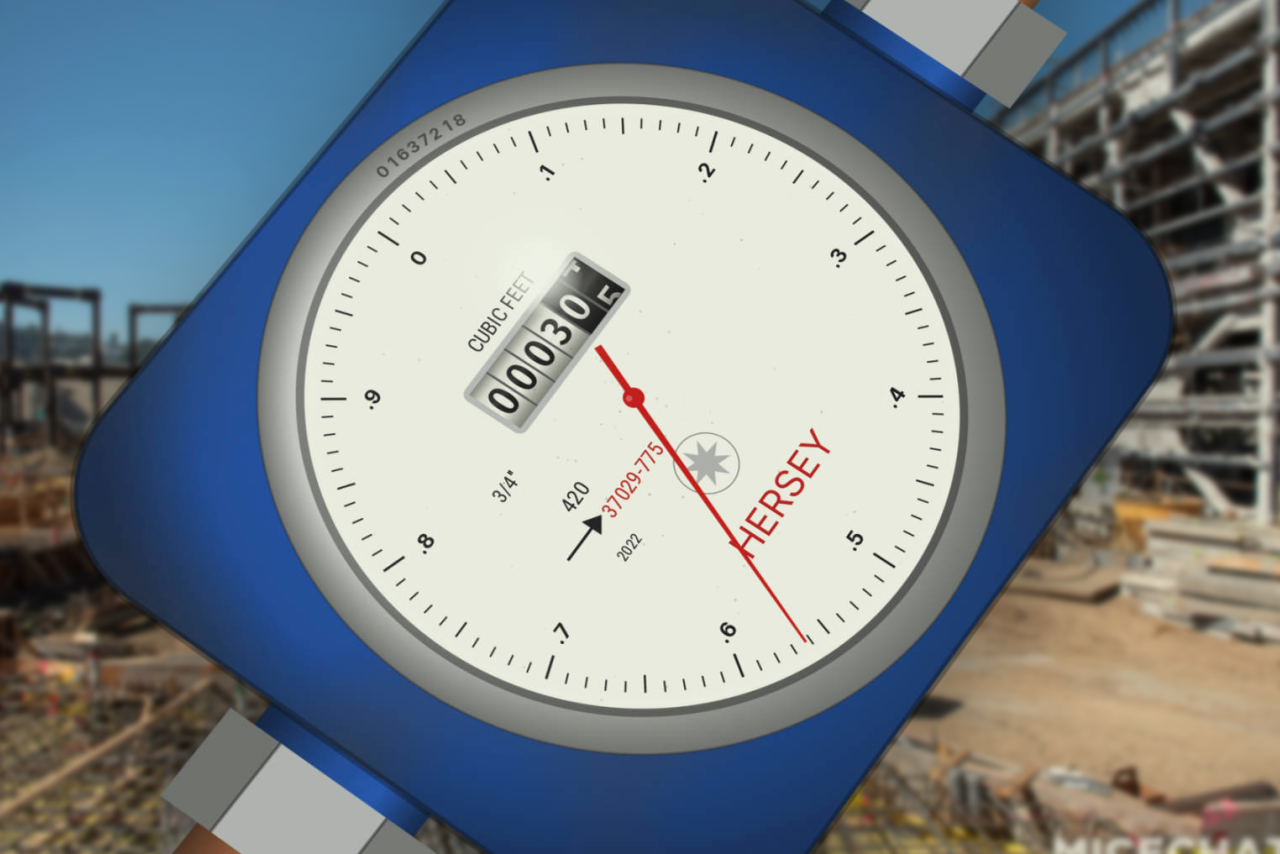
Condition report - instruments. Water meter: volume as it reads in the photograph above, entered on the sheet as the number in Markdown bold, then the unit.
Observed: **304.56** ft³
